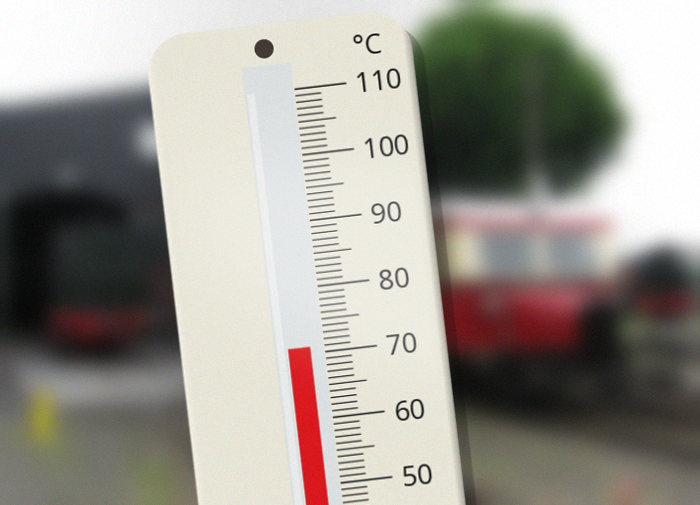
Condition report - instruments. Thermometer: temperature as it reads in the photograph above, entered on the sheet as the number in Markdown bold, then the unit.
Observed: **71** °C
